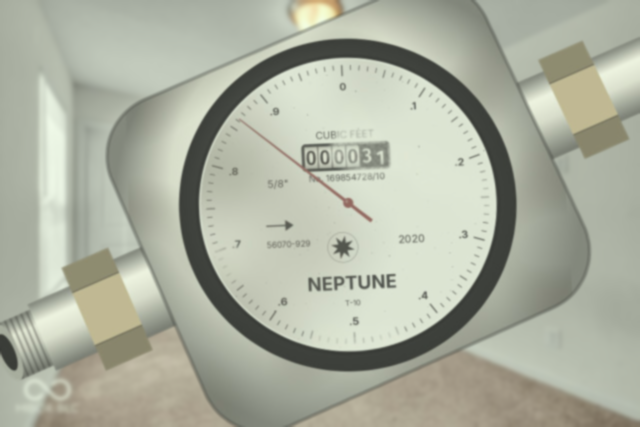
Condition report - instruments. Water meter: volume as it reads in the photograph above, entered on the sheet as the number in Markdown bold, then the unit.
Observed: **30.86** ft³
